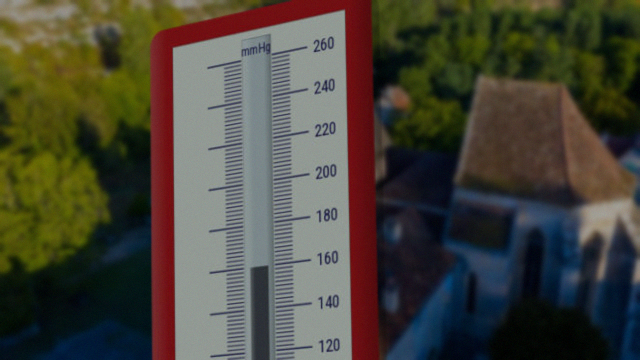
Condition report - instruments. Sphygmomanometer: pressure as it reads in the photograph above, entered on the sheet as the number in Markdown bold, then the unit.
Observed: **160** mmHg
